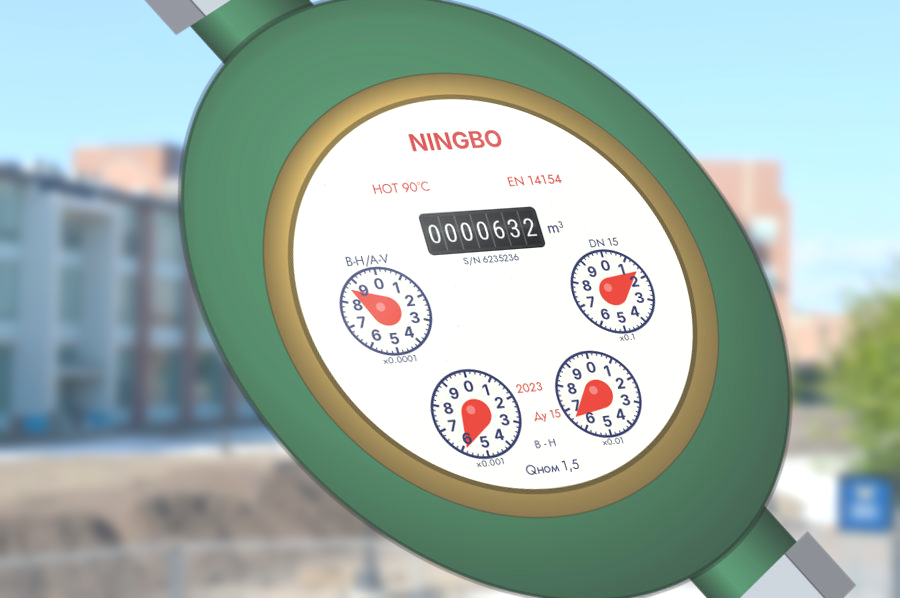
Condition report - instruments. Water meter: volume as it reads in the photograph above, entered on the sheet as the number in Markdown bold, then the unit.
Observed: **632.1658** m³
